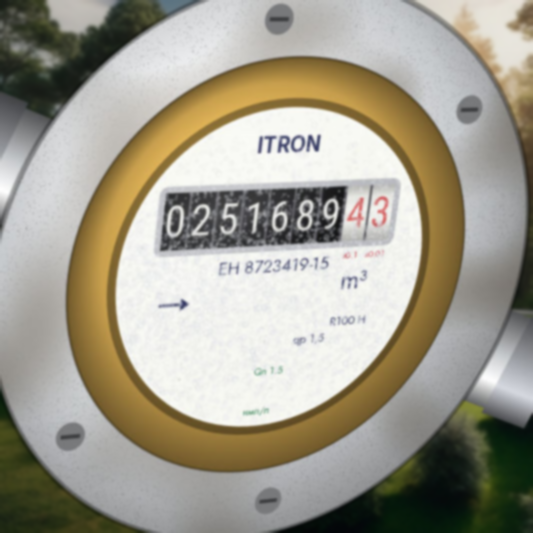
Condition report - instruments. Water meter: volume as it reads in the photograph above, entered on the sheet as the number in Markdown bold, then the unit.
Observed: **251689.43** m³
